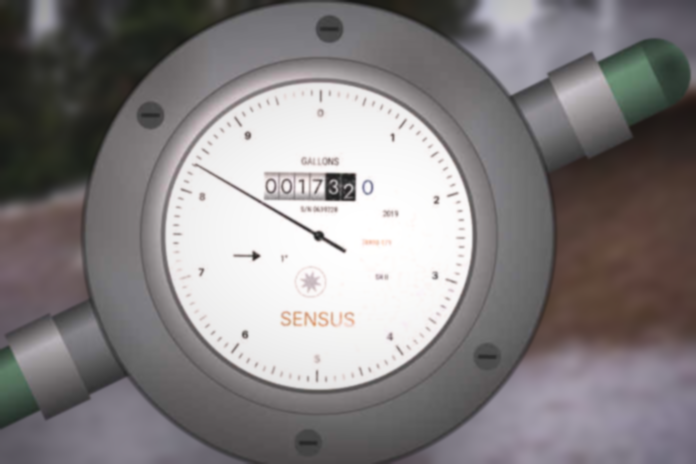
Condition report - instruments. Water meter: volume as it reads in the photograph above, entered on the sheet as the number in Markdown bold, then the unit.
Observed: **17318.3** gal
